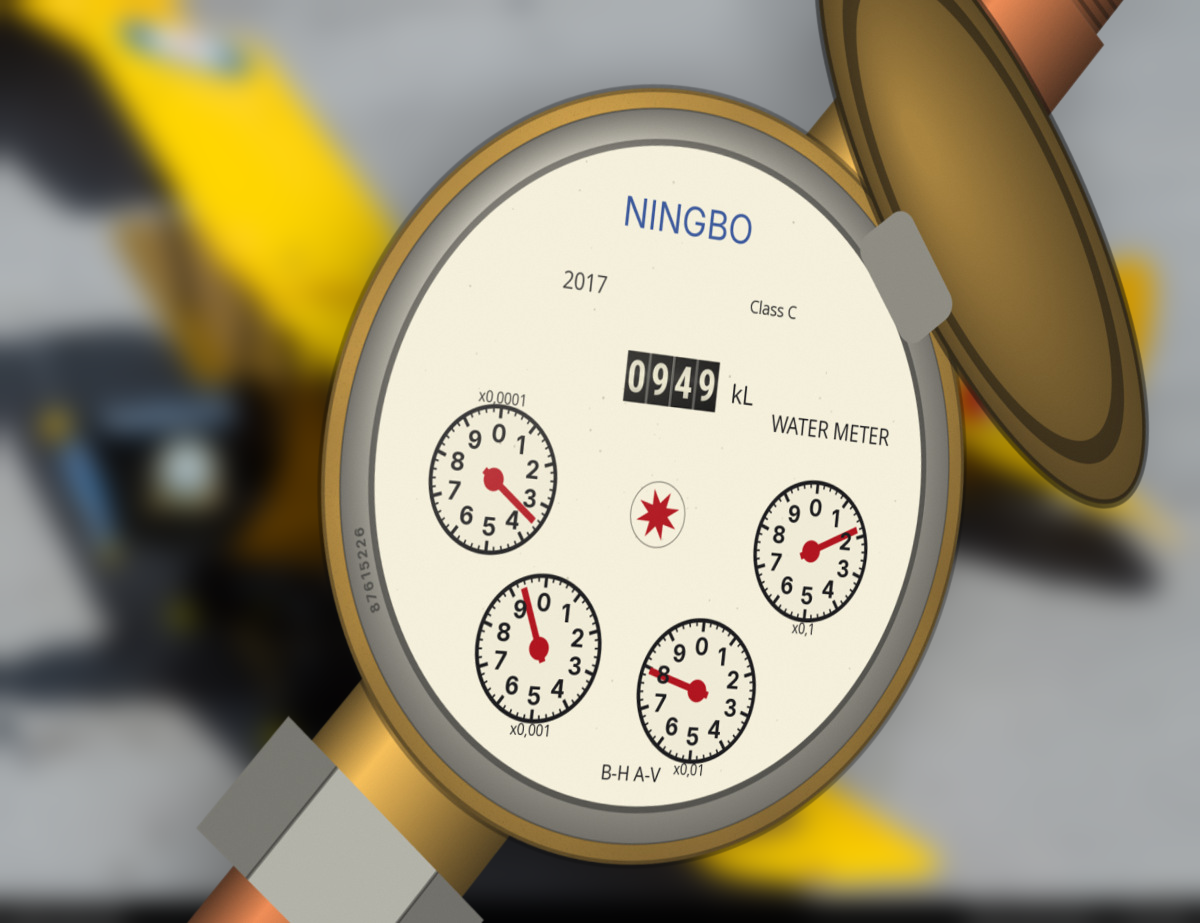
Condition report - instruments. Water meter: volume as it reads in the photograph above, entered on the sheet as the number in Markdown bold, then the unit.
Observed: **949.1793** kL
